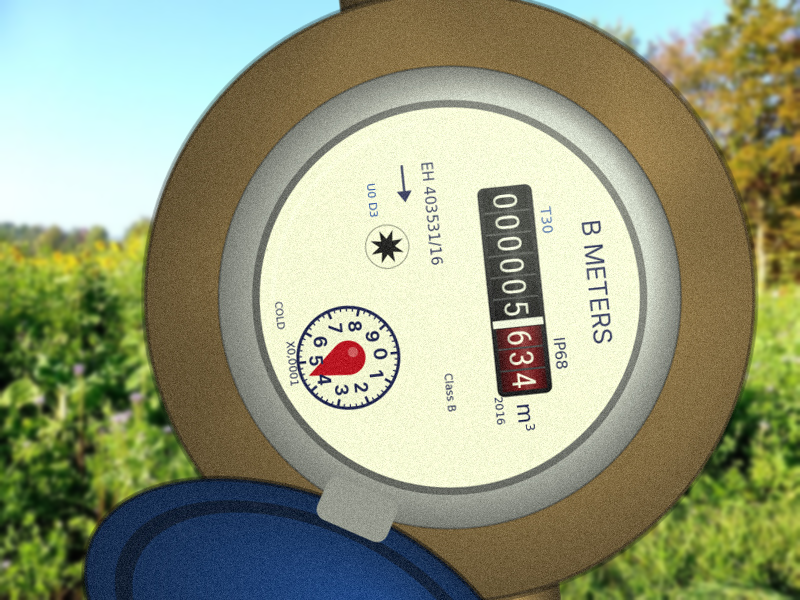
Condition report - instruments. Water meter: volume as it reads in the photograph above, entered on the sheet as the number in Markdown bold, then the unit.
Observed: **5.6344** m³
